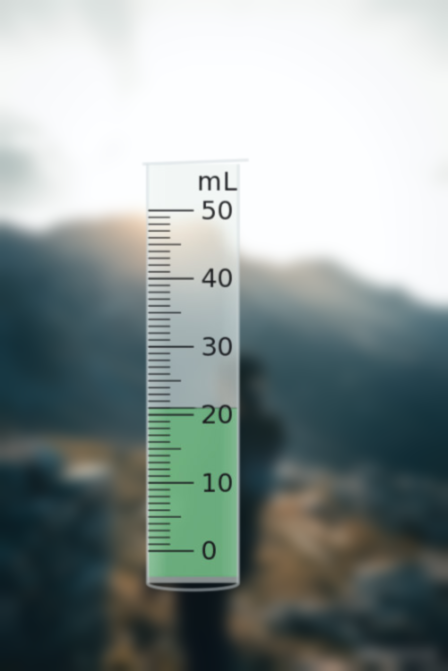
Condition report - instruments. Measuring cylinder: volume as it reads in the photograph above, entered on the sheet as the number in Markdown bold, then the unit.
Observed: **21** mL
